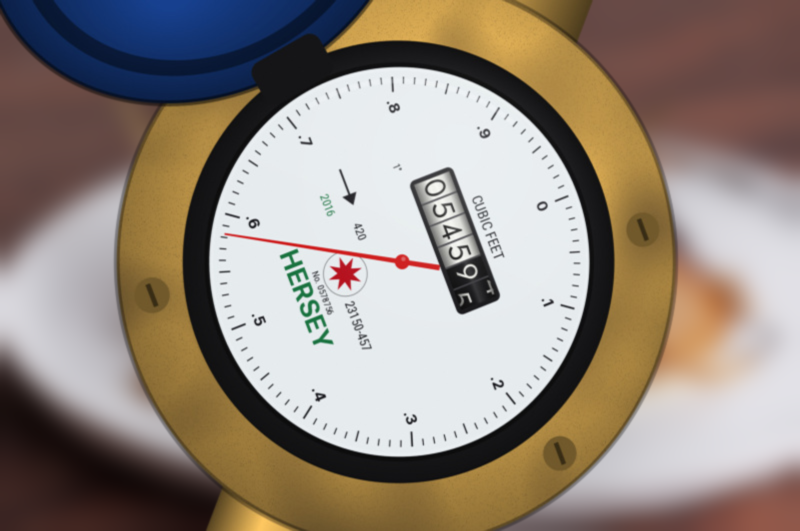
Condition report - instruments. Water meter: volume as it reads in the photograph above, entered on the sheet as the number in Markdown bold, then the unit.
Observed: **54594.58** ft³
